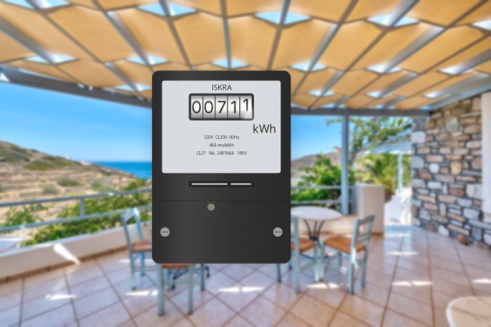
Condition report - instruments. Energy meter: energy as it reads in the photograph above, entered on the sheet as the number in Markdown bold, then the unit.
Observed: **711** kWh
